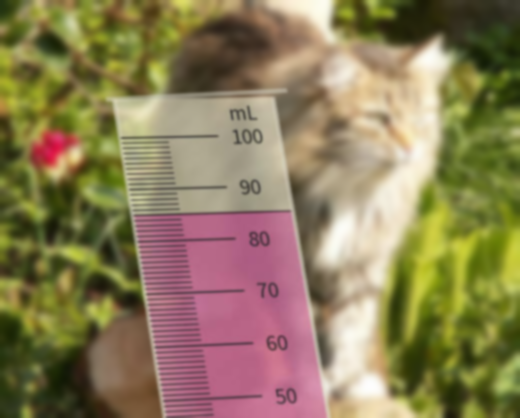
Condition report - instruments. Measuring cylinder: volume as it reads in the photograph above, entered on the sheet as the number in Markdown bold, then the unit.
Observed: **85** mL
